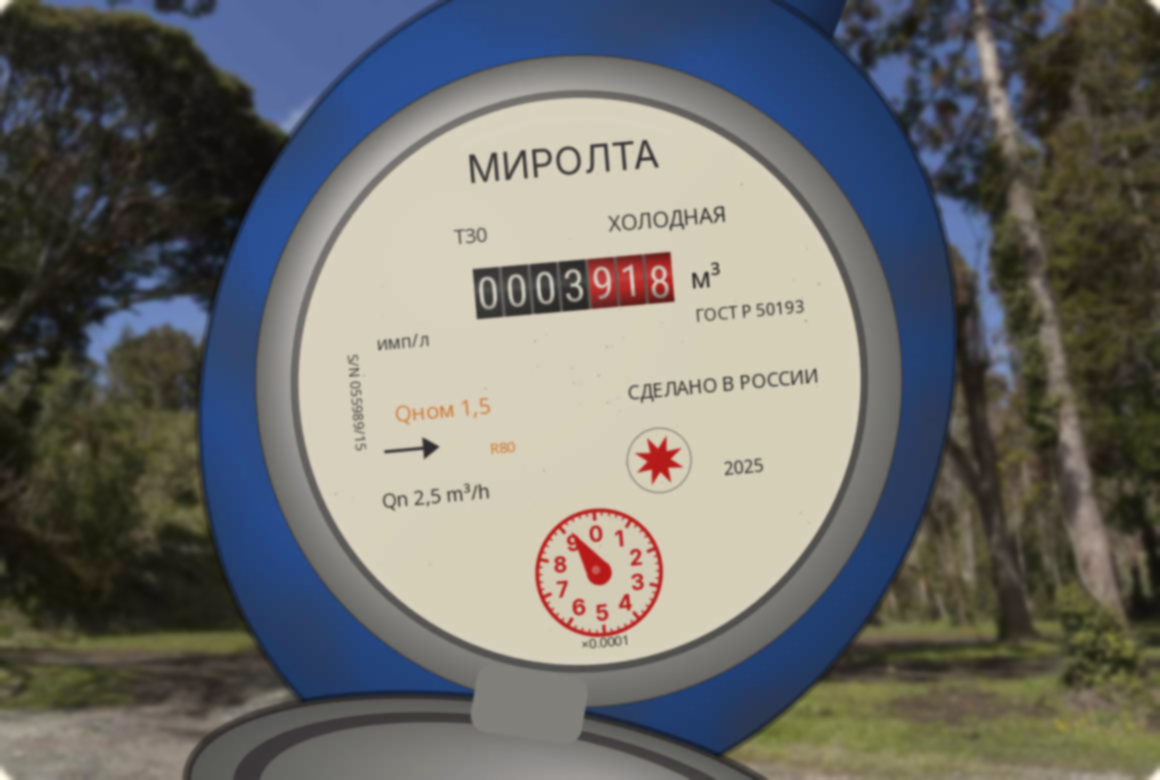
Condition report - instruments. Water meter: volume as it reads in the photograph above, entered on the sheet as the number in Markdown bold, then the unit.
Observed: **3.9179** m³
